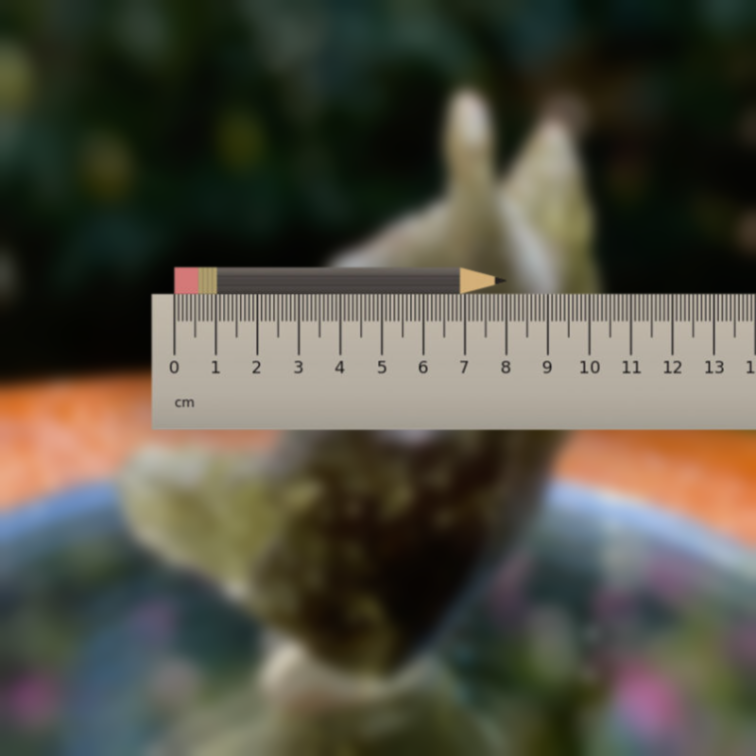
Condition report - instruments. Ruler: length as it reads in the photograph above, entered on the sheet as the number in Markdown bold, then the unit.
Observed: **8** cm
